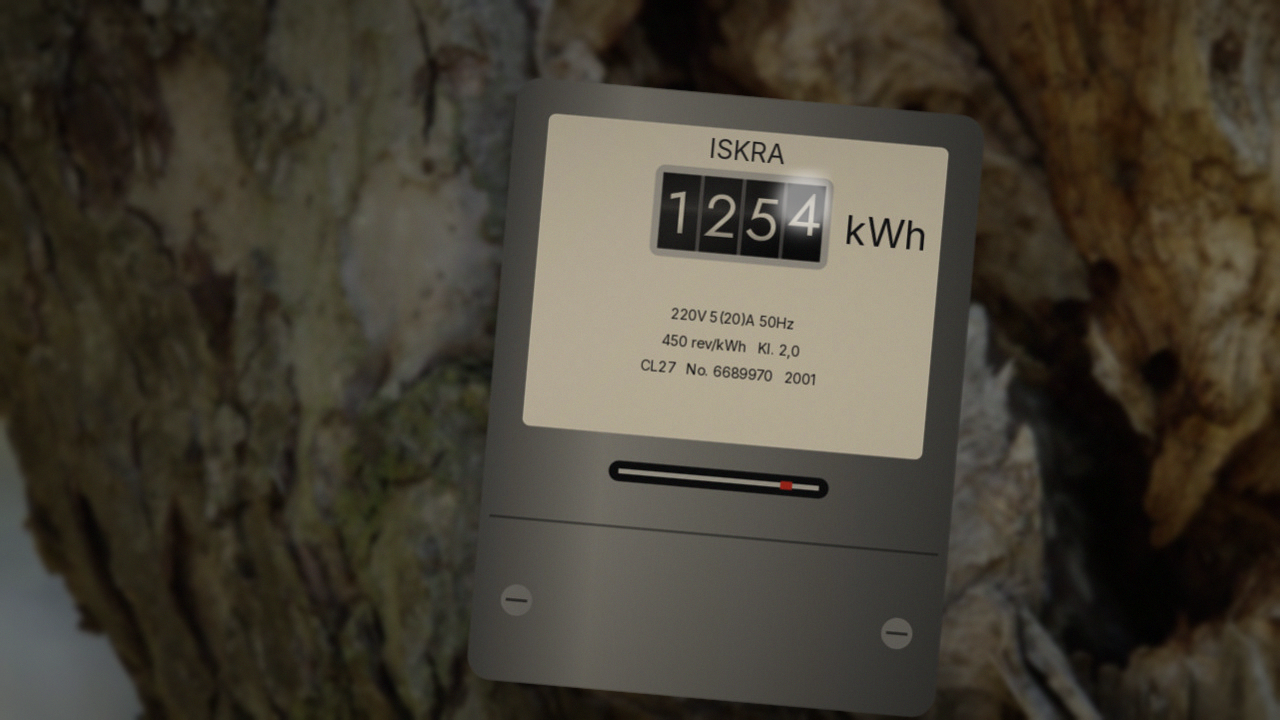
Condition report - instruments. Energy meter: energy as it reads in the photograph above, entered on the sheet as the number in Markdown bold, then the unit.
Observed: **1254** kWh
